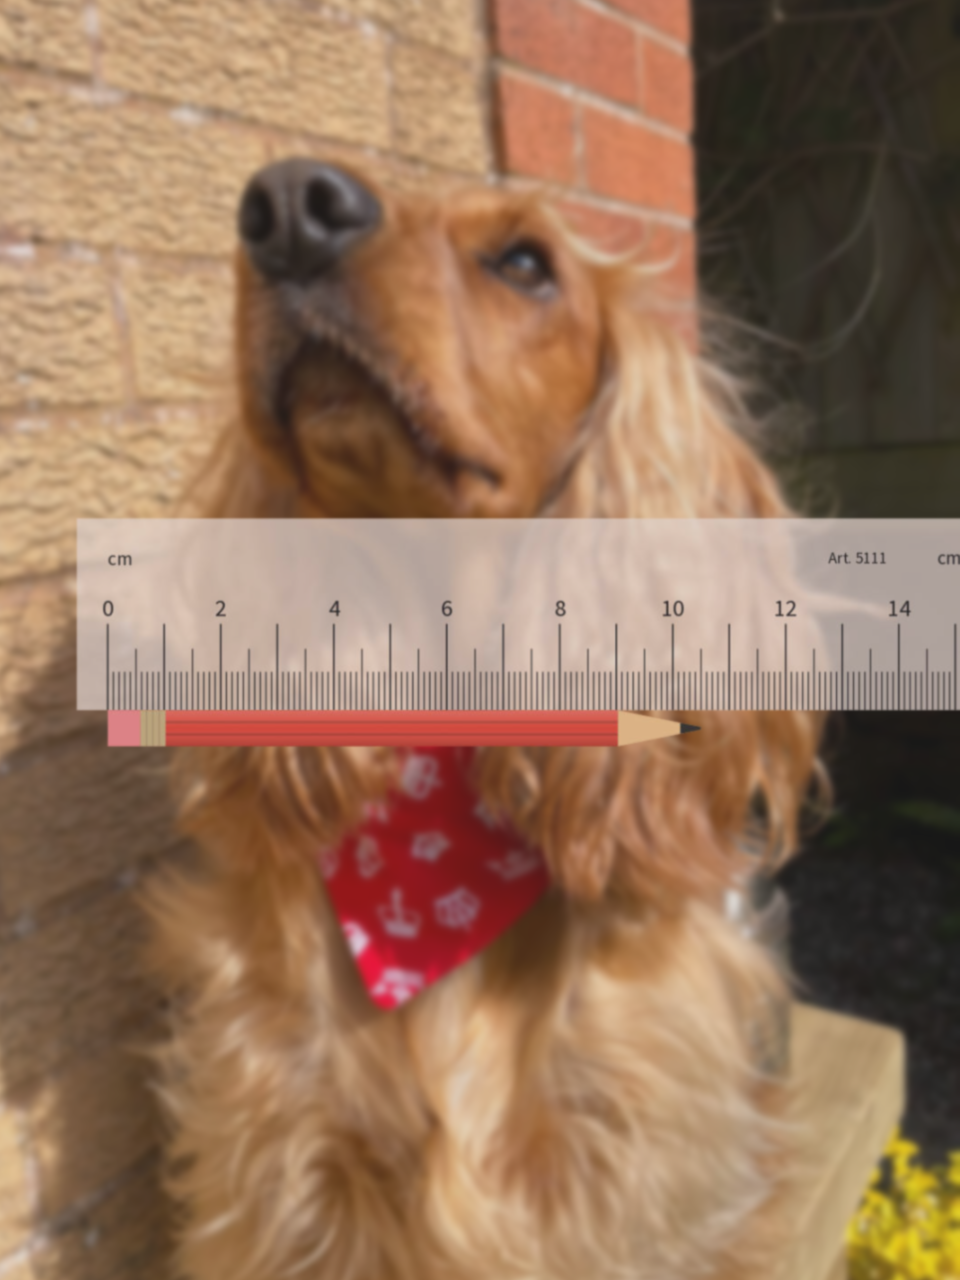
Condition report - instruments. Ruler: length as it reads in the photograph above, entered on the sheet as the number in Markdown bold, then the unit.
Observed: **10.5** cm
